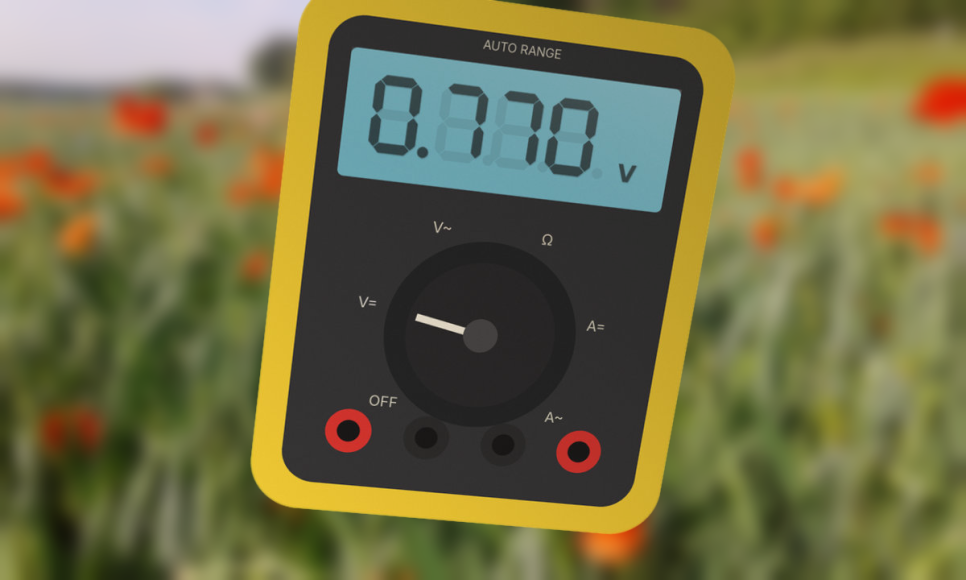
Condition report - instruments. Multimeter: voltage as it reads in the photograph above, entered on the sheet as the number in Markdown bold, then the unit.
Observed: **0.770** V
